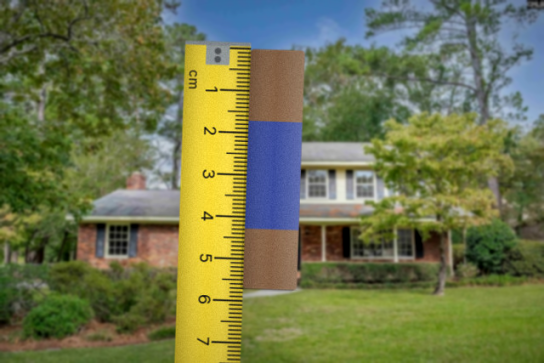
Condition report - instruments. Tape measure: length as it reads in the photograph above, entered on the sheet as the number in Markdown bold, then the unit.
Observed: **5.7** cm
